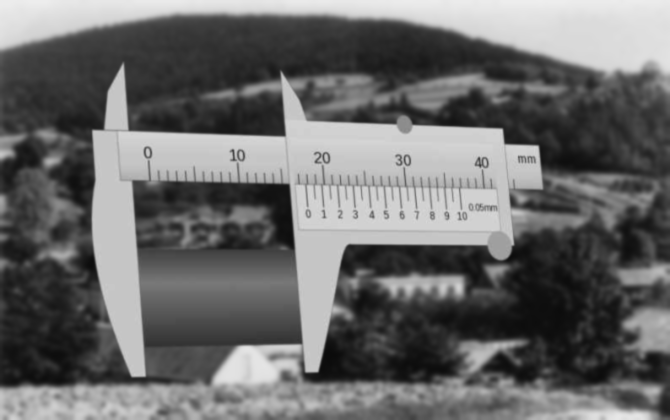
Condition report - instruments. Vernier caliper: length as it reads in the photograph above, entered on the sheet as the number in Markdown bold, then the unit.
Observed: **17.8** mm
